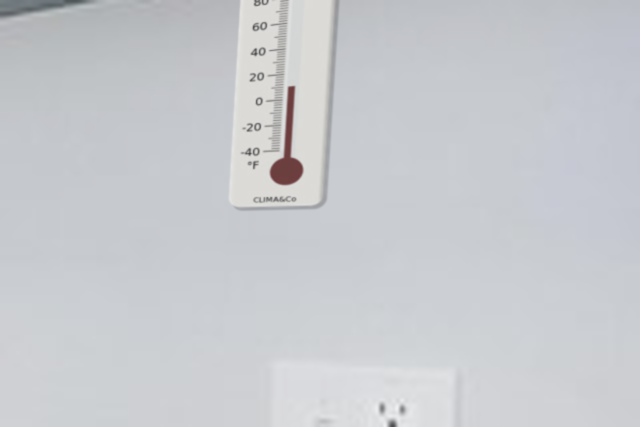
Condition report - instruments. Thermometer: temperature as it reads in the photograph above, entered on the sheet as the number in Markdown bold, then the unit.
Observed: **10** °F
